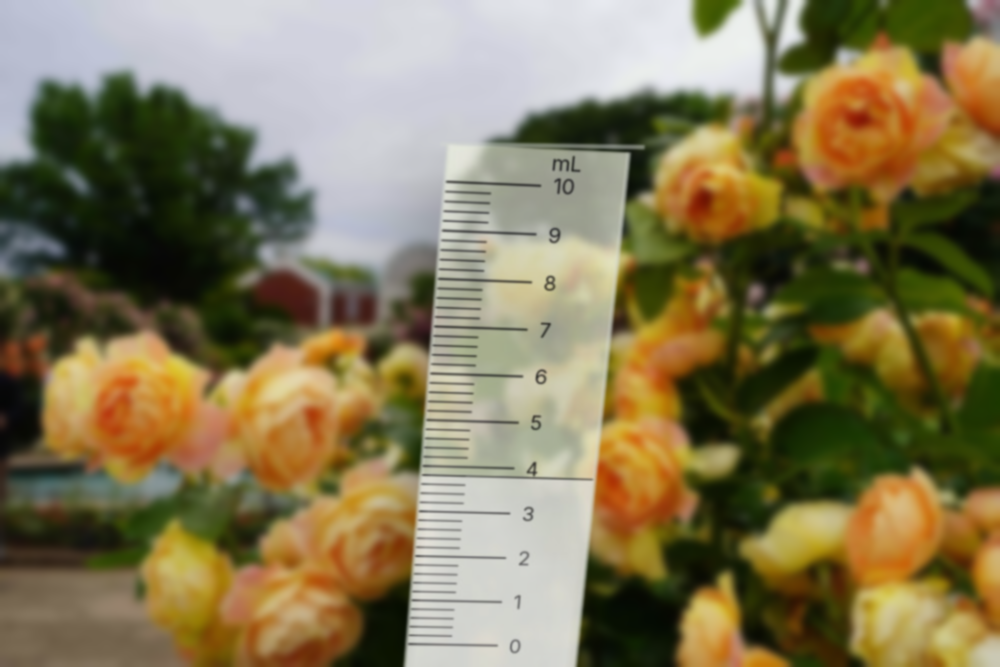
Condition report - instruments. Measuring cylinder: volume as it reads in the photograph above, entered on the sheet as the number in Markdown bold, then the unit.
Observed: **3.8** mL
